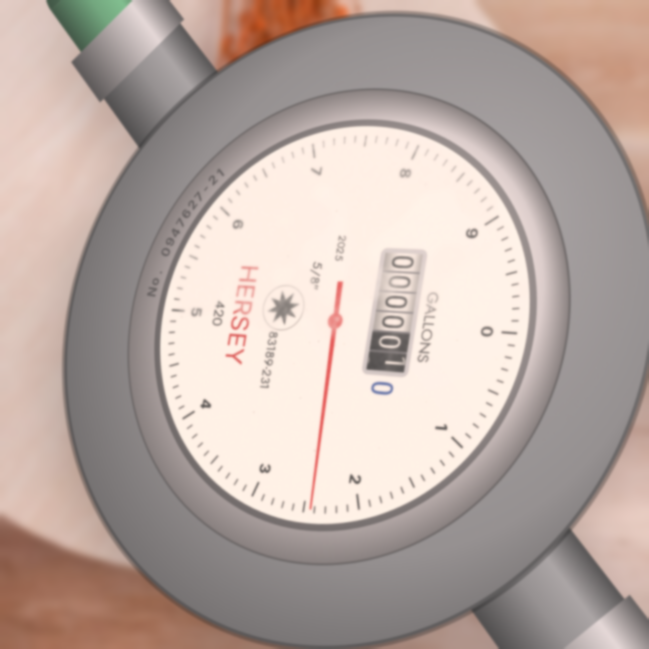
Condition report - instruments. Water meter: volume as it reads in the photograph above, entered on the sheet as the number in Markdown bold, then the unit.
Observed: **12.4** gal
